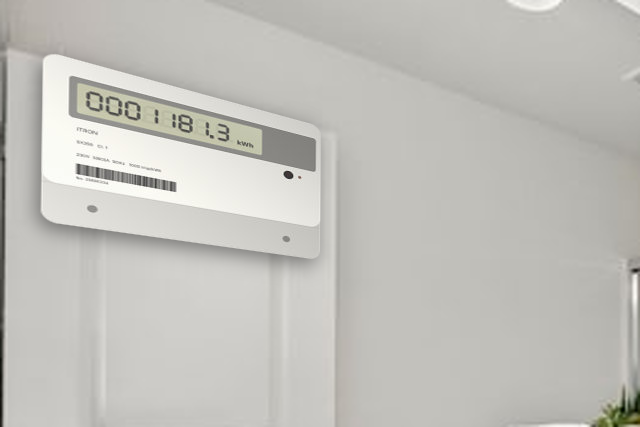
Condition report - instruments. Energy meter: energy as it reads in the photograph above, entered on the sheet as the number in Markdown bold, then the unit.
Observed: **1181.3** kWh
